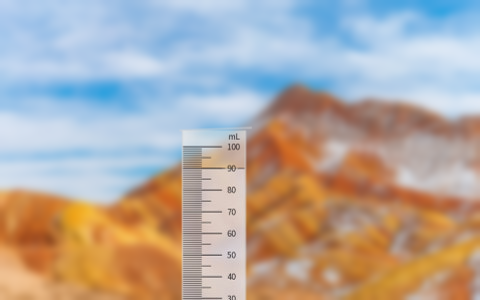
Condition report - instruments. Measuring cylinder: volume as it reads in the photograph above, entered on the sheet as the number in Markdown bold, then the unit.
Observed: **90** mL
